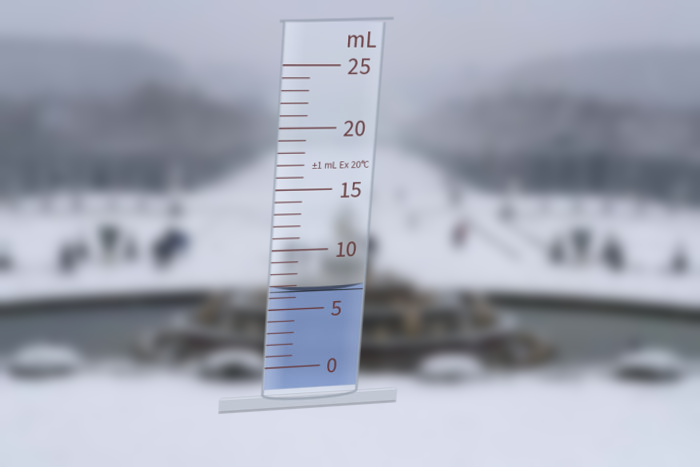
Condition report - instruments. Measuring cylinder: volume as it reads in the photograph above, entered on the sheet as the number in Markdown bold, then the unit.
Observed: **6.5** mL
